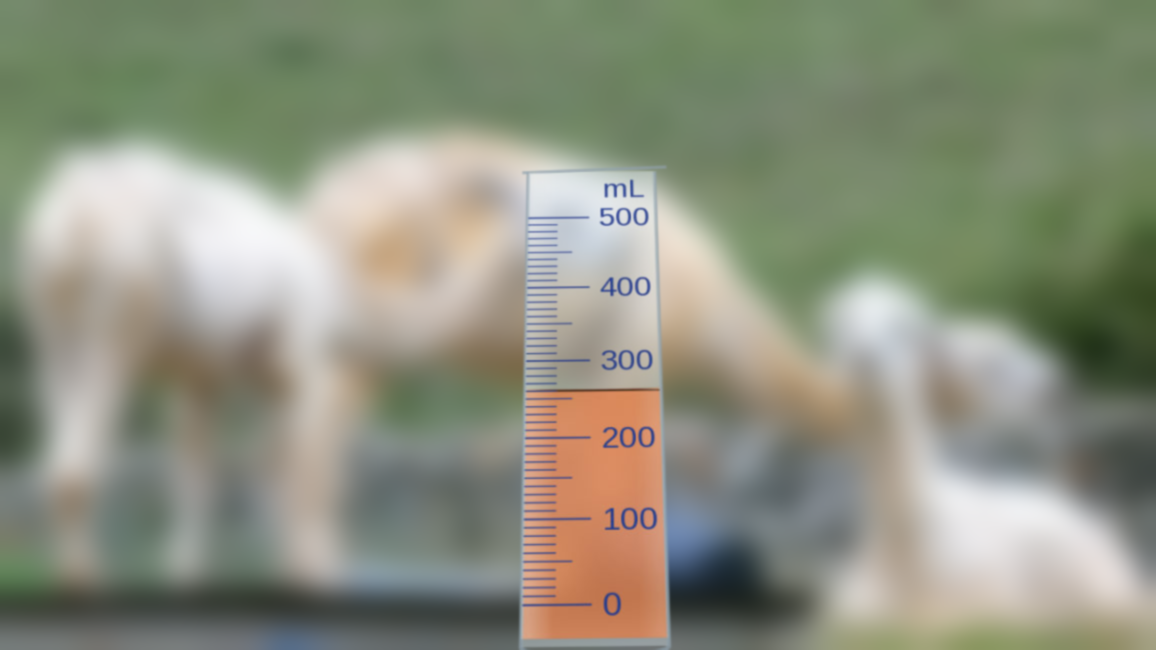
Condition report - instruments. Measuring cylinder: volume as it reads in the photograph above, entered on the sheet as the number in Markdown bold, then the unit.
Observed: **260** mL
